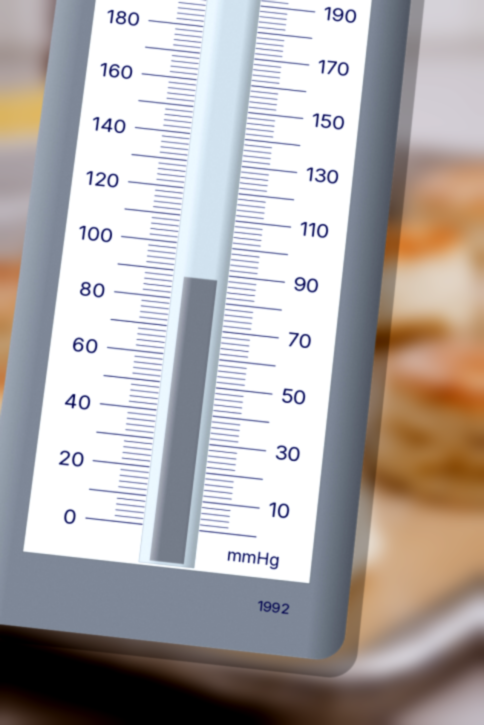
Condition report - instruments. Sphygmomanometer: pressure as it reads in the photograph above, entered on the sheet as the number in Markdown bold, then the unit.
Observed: **88** mmHg
